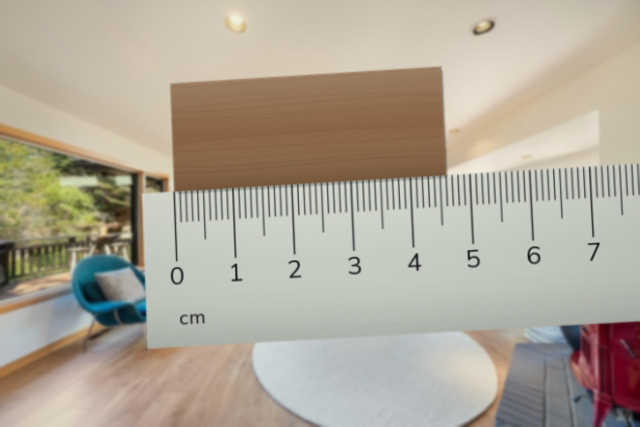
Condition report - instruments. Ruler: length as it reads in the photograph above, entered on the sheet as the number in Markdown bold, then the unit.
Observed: **4.6** cm
